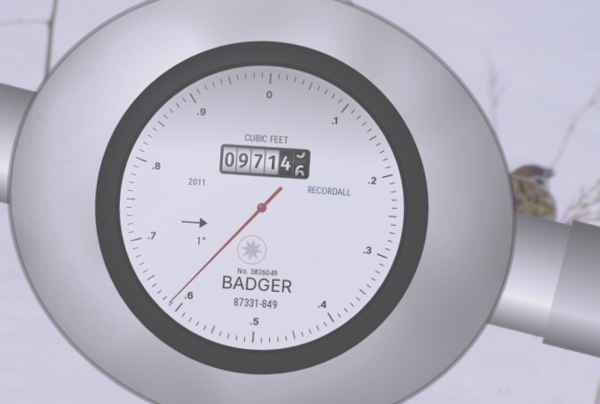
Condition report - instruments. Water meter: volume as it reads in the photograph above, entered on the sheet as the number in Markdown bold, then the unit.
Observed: **97145.61** ft³
